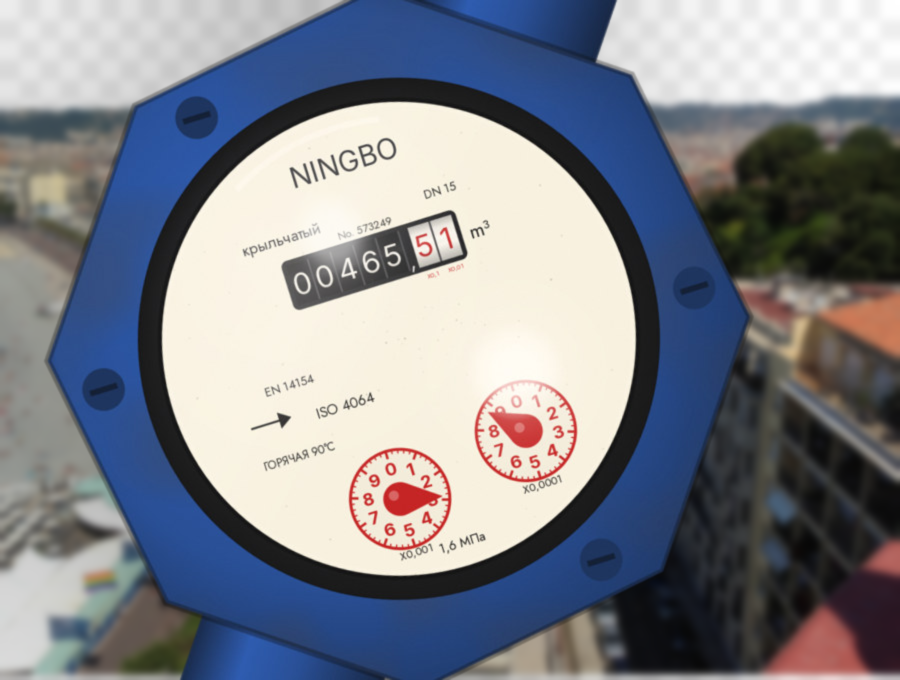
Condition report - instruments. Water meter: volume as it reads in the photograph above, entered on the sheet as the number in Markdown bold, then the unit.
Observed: **465.5128** m³
